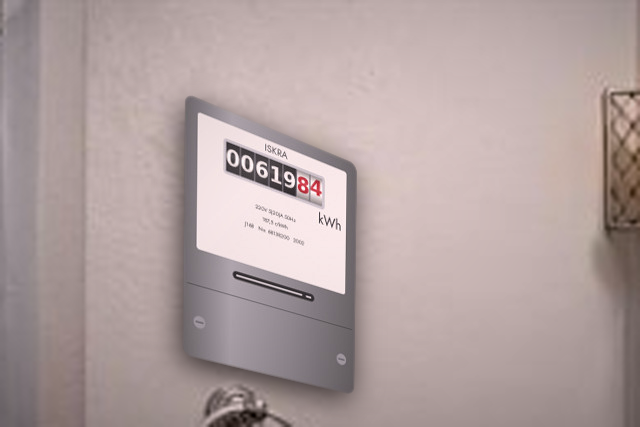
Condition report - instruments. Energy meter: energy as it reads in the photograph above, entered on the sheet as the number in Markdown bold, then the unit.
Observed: **619.84** kWh
